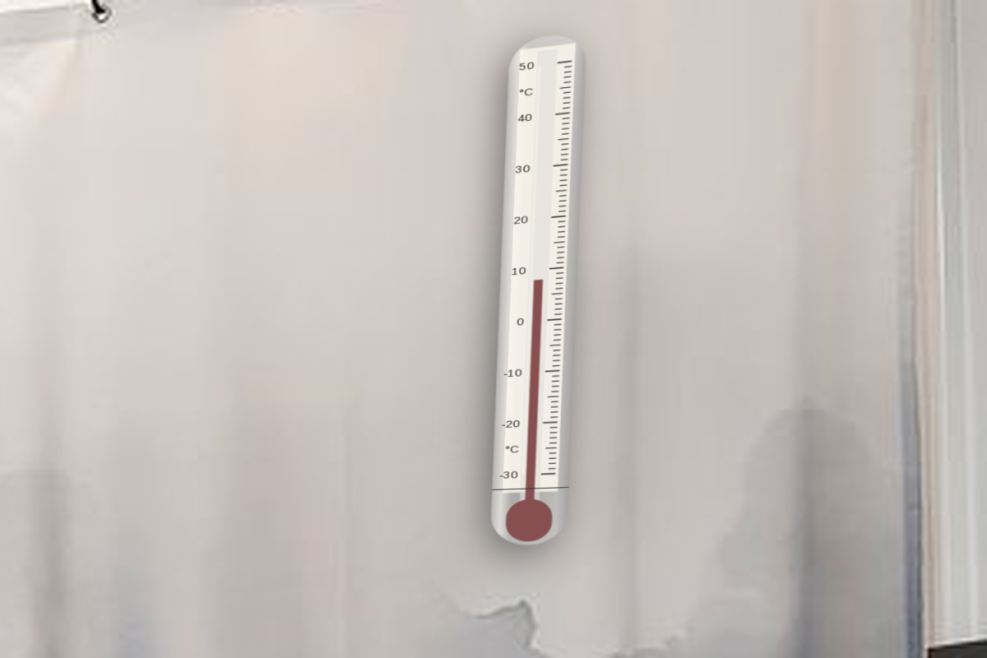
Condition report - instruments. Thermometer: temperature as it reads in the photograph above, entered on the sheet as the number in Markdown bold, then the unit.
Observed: **8** °C
